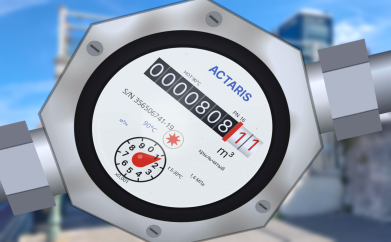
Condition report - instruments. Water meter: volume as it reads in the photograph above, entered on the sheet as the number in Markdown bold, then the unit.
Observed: **808.111** m³
